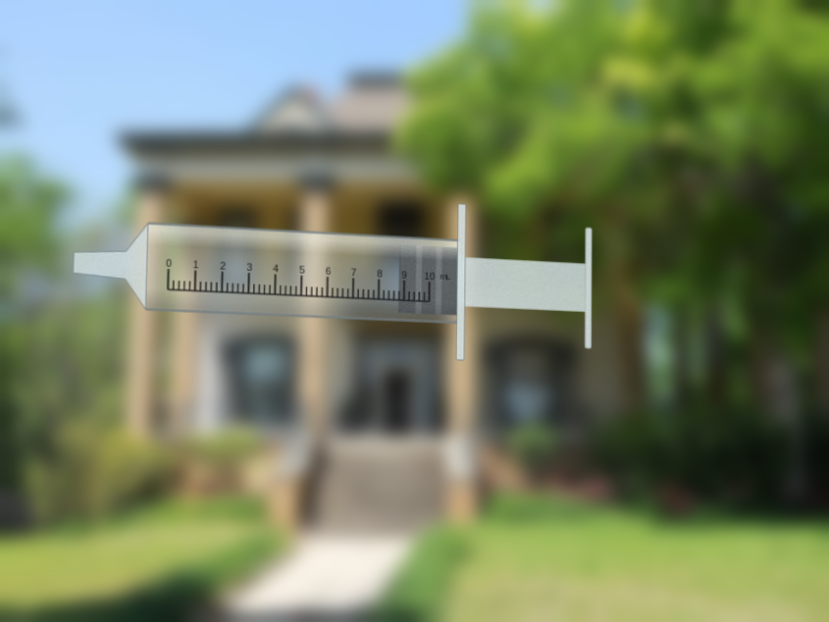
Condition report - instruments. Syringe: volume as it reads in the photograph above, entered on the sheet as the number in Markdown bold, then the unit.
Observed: **8.8** mL
